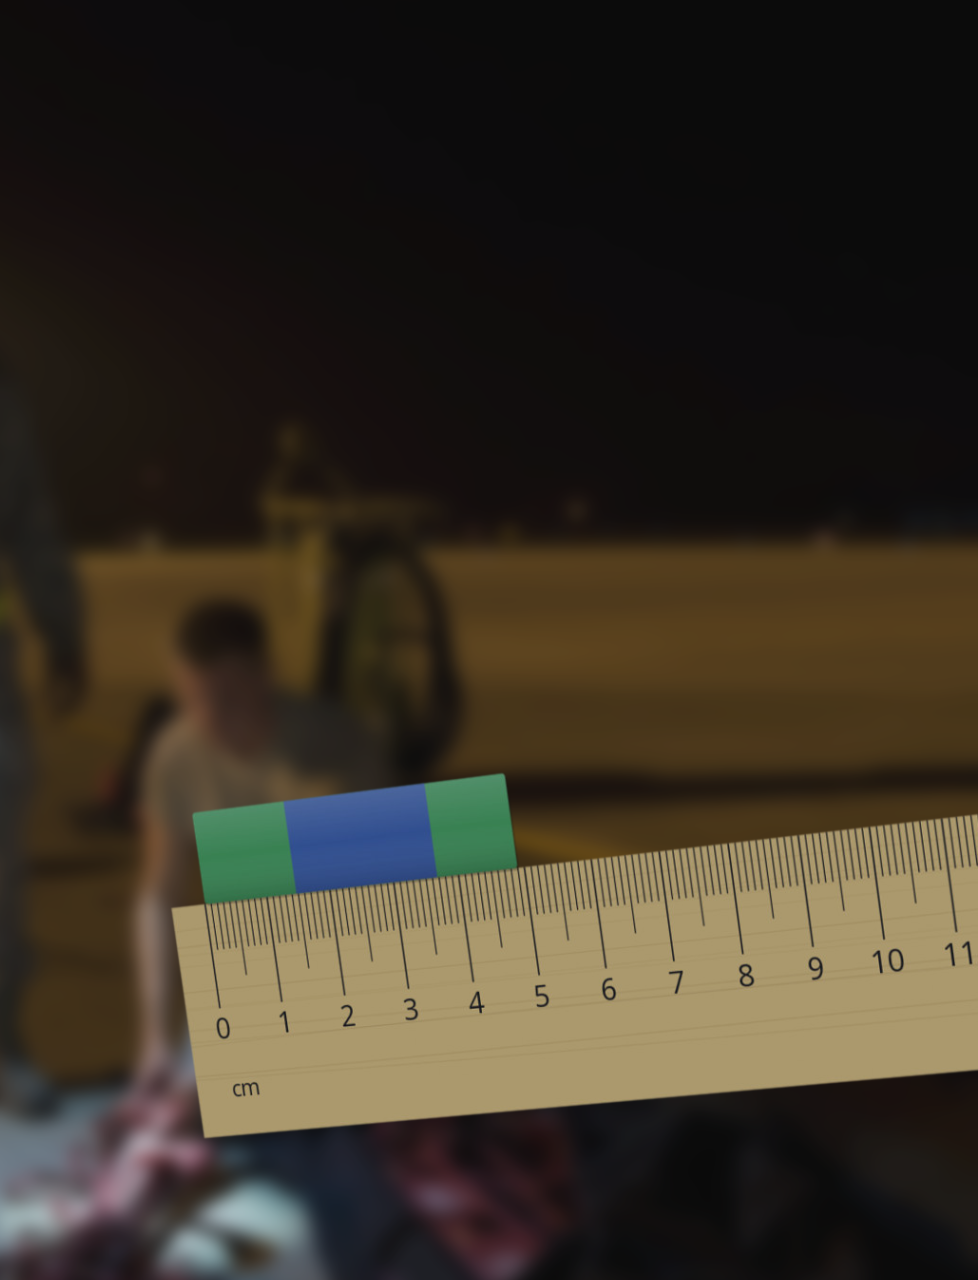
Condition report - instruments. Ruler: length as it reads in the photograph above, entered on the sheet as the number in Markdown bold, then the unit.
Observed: **4.9** cm
